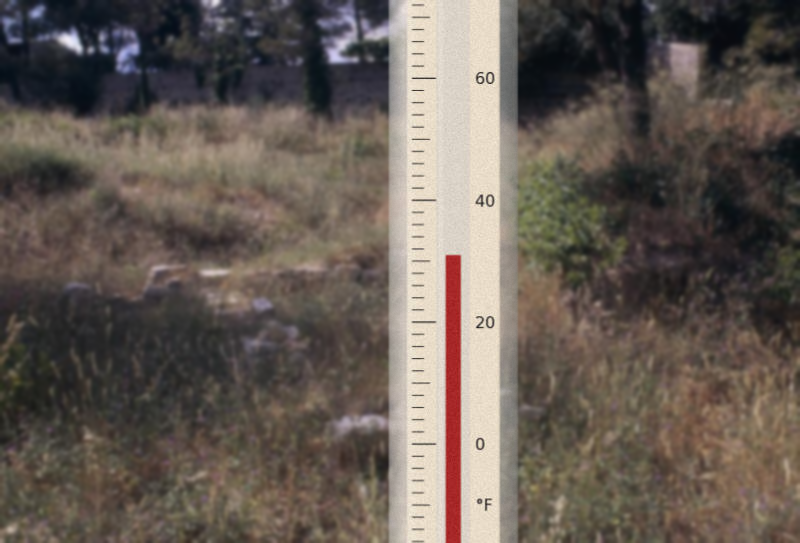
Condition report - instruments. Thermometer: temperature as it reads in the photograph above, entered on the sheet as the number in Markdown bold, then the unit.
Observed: **31** °F
